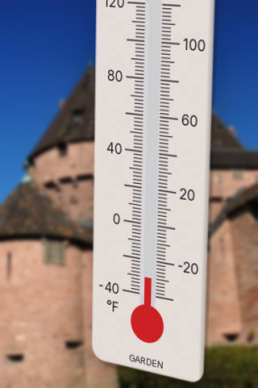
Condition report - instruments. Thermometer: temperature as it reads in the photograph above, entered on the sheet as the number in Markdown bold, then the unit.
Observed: **-30** °F
